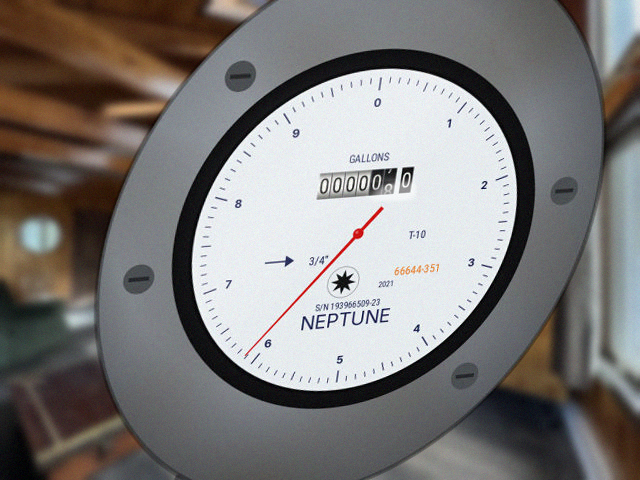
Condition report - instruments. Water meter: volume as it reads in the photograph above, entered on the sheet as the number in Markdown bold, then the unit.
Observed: **76.1** gal
